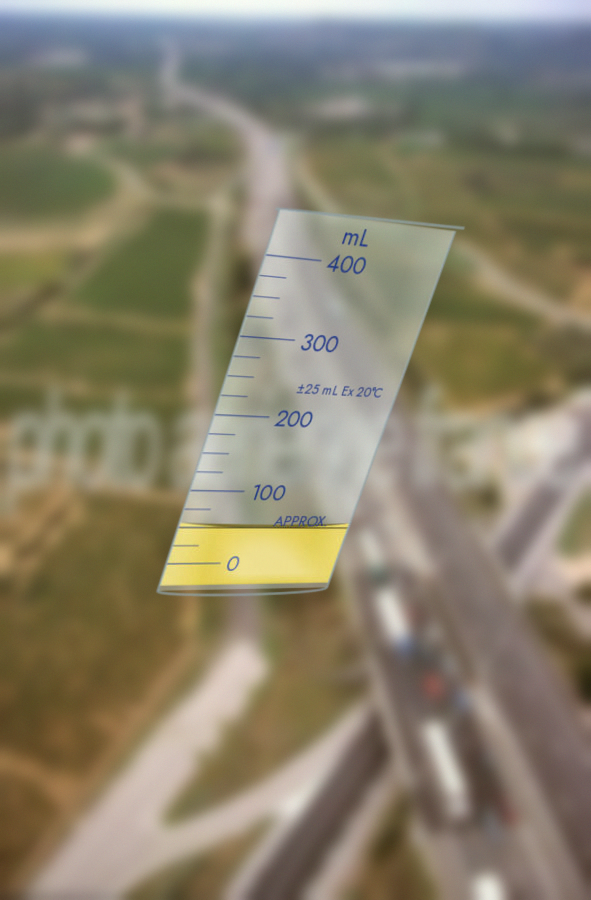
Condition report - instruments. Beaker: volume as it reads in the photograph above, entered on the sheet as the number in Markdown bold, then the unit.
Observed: **50** mL
